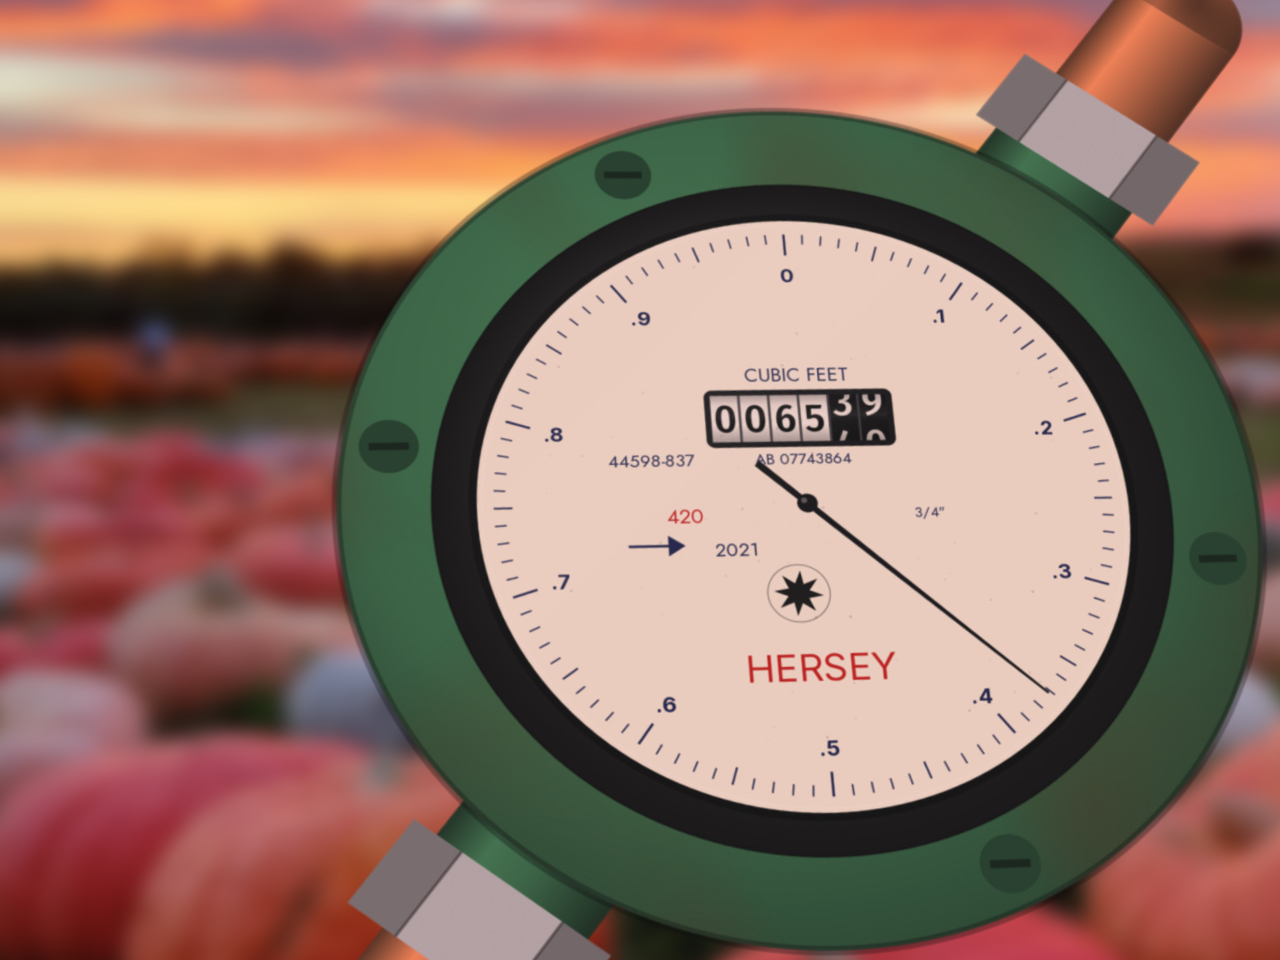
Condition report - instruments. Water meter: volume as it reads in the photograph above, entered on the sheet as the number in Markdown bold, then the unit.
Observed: **6539.37** ft³
